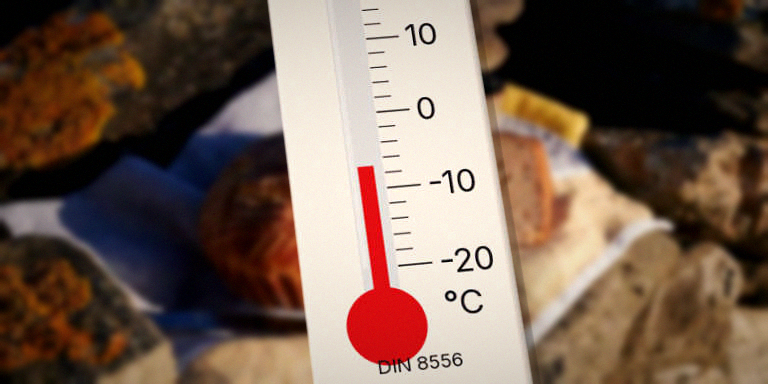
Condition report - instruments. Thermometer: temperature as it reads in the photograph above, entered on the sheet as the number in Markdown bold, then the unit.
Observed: **-7** °C
